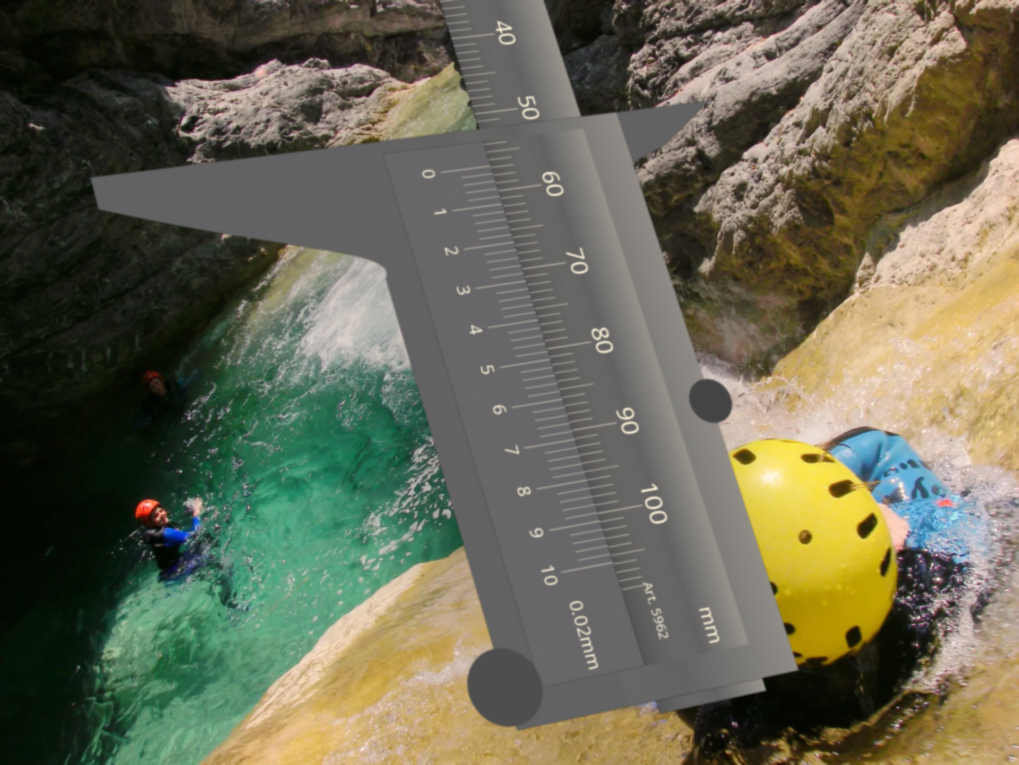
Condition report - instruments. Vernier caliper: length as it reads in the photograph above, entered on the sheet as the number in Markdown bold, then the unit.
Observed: **56.8** mm
